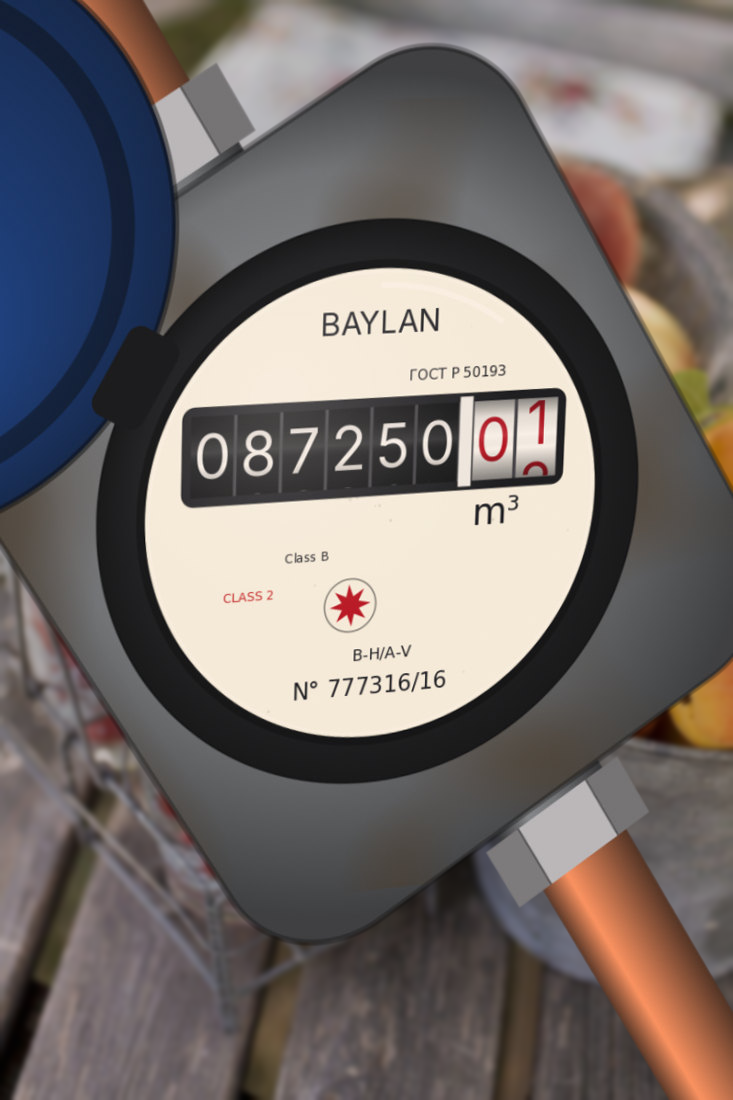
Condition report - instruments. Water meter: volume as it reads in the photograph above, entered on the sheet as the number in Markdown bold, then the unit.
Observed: **87250.01** m³
